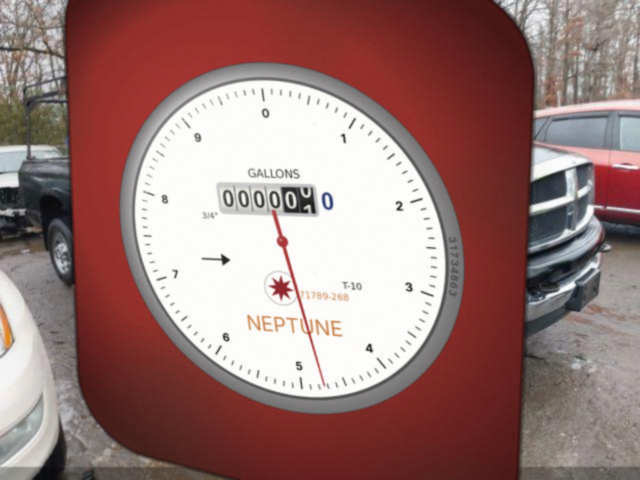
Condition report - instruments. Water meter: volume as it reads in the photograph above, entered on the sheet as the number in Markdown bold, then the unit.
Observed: **4.7** gal
